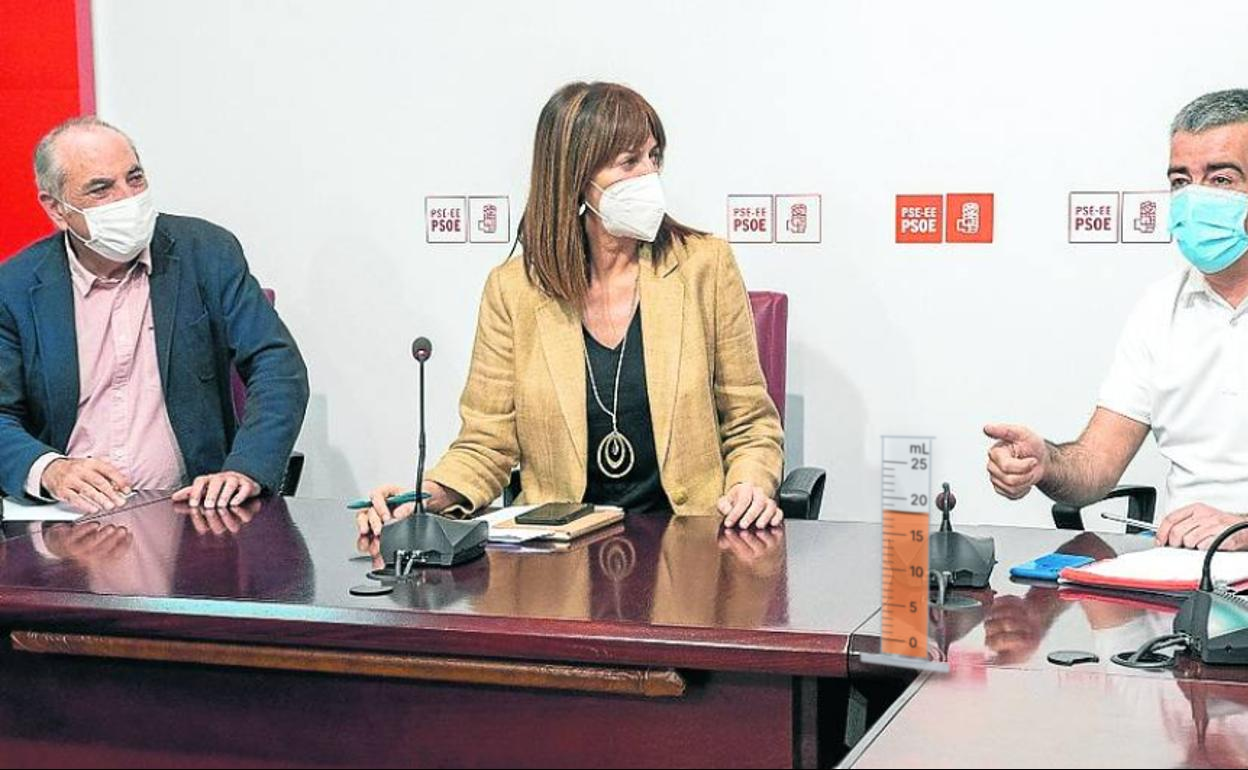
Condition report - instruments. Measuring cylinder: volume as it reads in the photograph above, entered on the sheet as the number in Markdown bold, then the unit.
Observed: **18** mL
